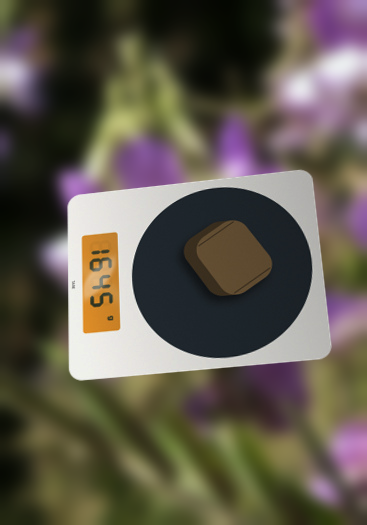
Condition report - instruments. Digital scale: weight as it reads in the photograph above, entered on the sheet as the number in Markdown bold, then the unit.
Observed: **1645** g
